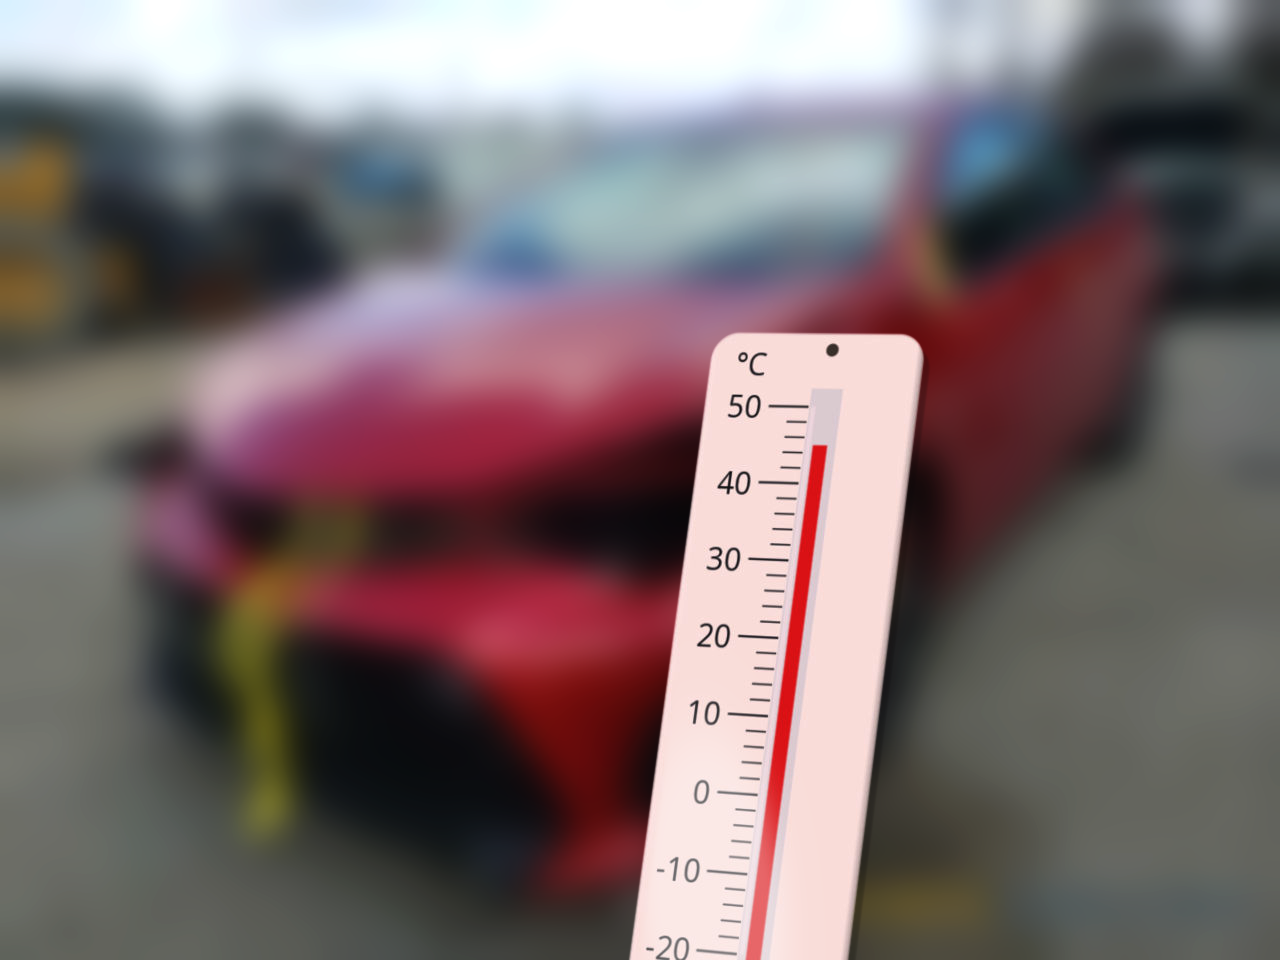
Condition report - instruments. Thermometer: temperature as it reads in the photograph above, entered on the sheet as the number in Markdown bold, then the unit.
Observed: **45** °C
